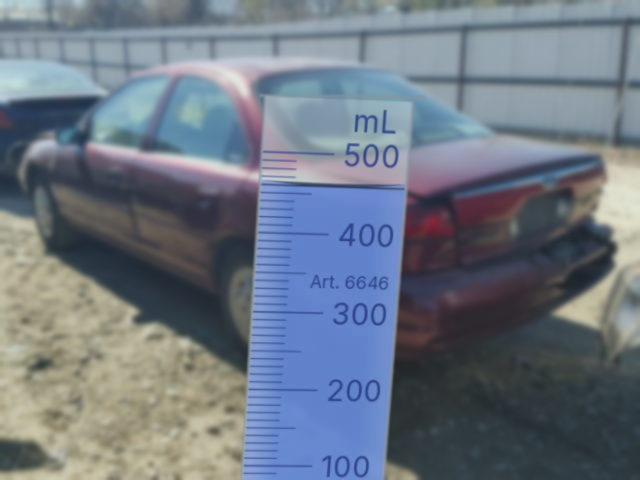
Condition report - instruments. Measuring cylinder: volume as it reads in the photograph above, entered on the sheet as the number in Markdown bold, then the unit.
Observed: **460** mL
